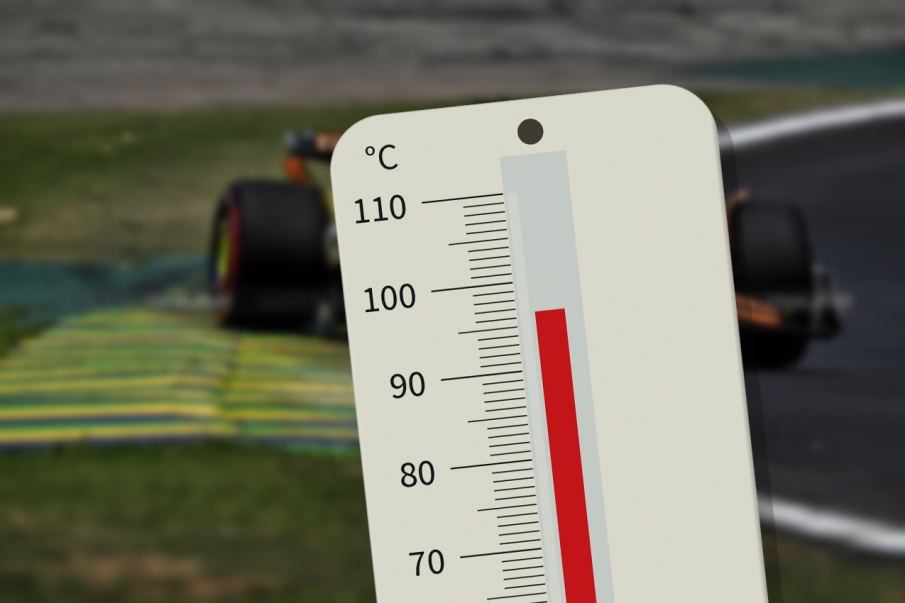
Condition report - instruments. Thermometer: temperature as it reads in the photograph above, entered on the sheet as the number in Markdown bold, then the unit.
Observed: **96.5** °C
